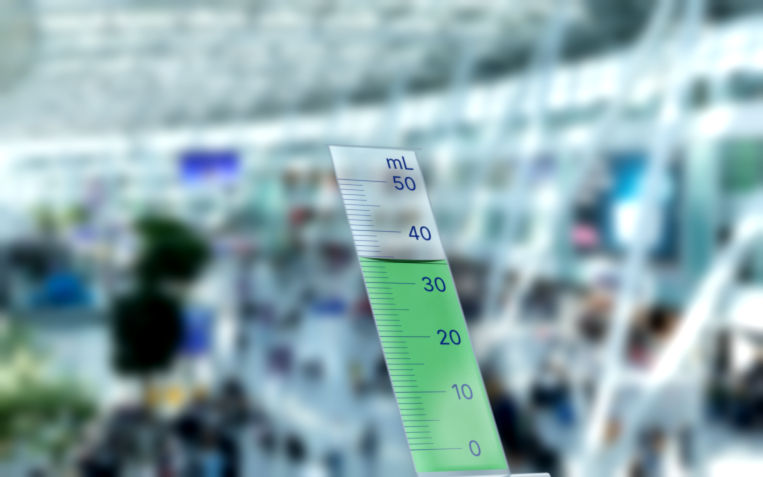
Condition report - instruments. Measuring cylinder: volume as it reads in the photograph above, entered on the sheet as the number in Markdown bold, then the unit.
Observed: **34** mL
